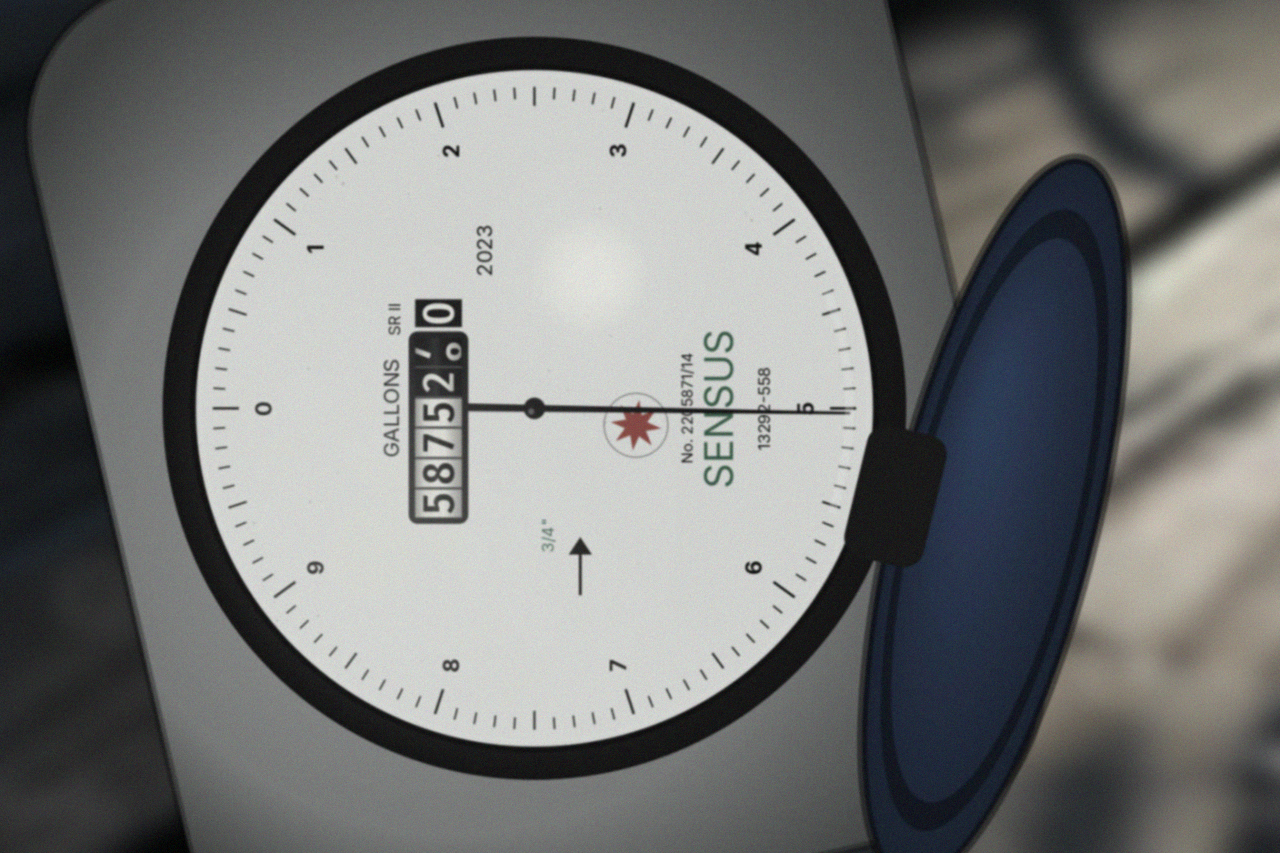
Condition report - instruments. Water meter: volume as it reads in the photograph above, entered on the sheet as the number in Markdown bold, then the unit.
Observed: **5875275.0** gal
